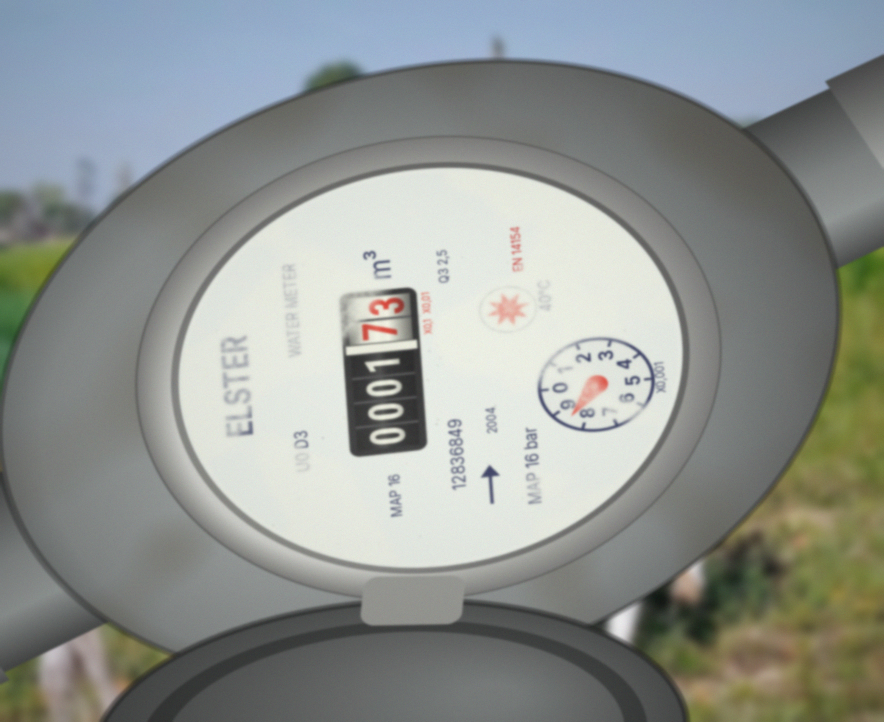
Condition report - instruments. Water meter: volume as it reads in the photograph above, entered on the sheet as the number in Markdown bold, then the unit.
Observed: **1.728** m³
